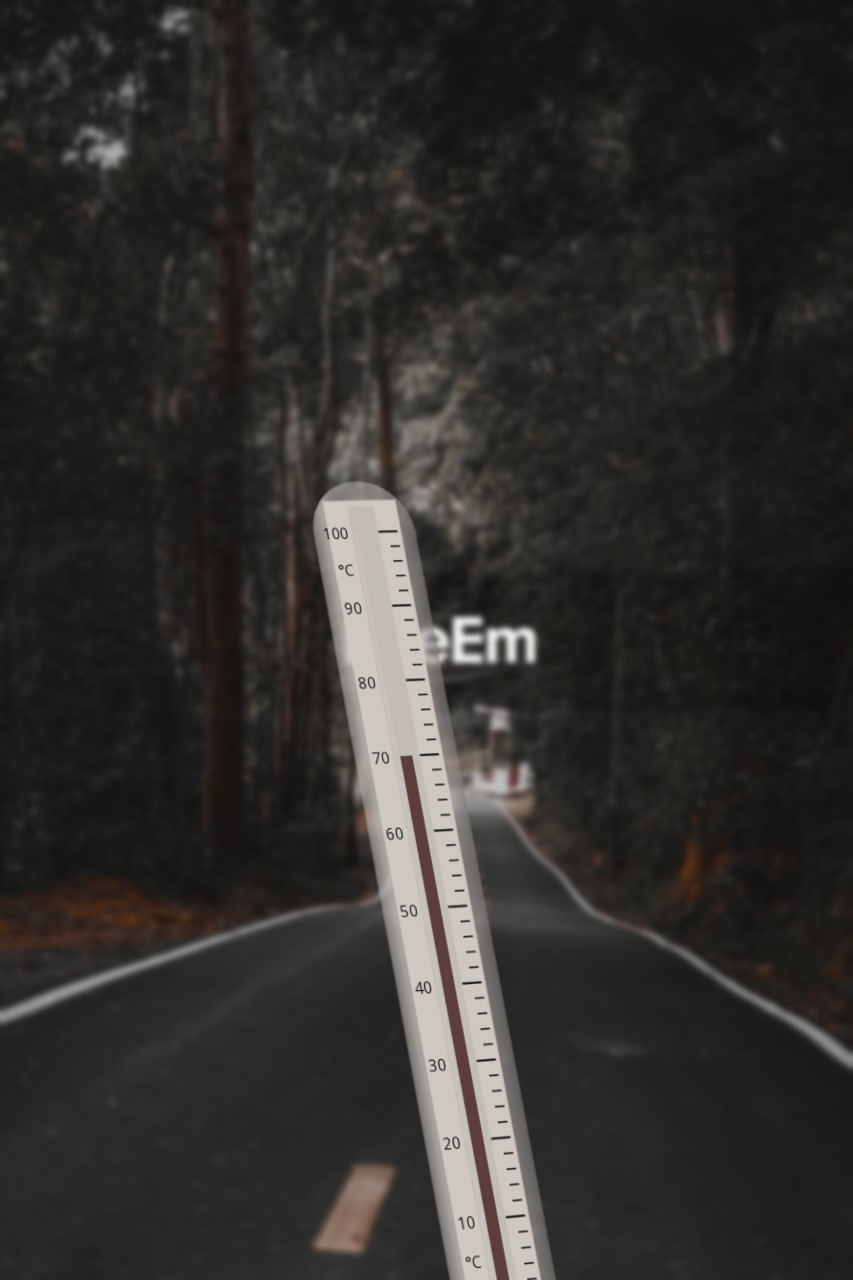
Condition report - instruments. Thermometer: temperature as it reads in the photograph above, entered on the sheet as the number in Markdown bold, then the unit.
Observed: **70** °C
